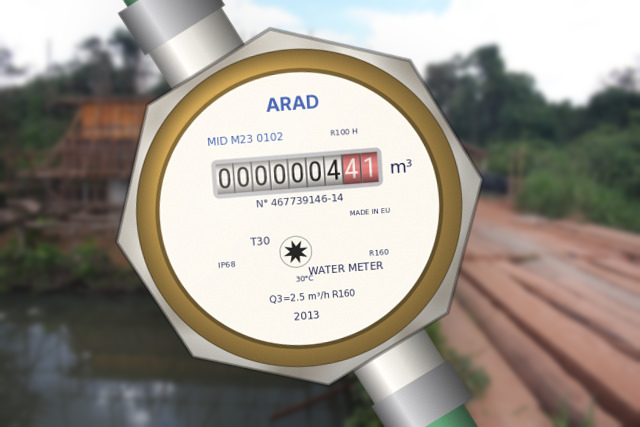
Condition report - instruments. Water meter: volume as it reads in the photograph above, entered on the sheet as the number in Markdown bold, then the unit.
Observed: **4.41** m³
